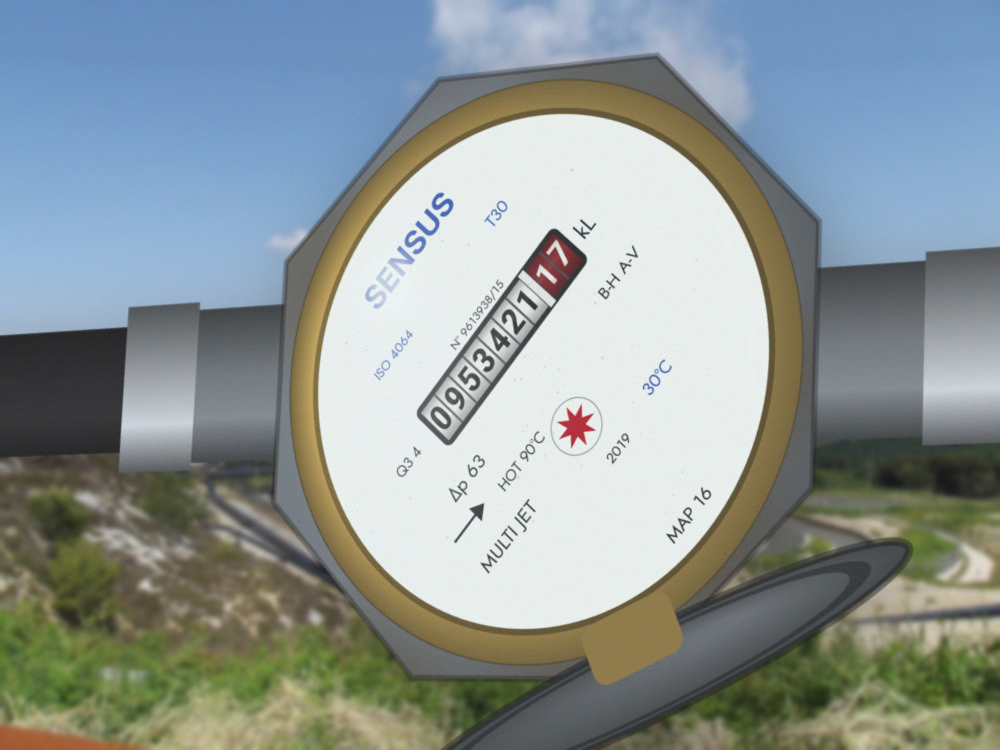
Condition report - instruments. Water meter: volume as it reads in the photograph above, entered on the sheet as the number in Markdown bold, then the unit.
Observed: **953421.17** kL
